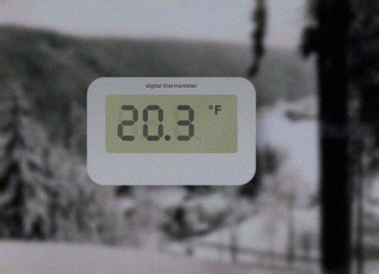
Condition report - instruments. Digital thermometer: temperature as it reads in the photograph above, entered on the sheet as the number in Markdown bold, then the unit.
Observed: **20.3** °F
